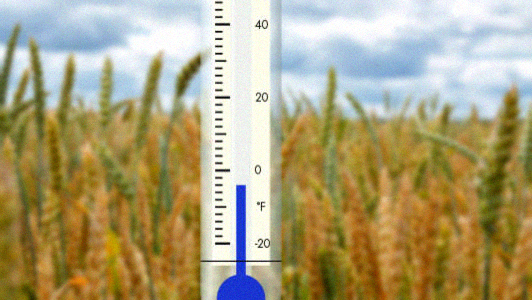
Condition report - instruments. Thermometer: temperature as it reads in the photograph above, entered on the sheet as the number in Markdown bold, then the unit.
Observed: **-4** °F
